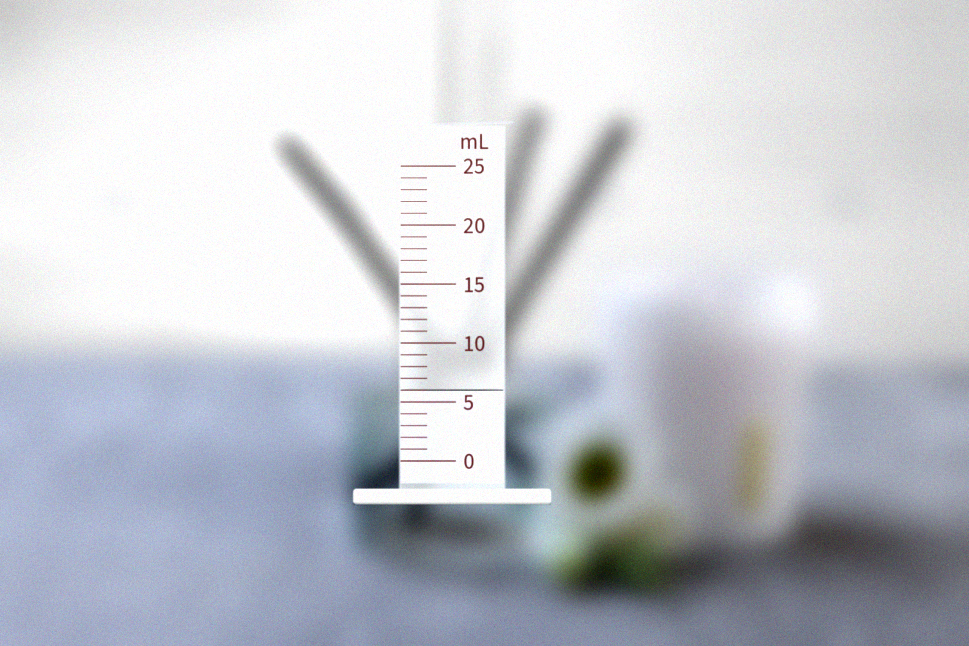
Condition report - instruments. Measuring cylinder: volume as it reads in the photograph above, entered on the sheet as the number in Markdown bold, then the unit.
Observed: **6** mL
